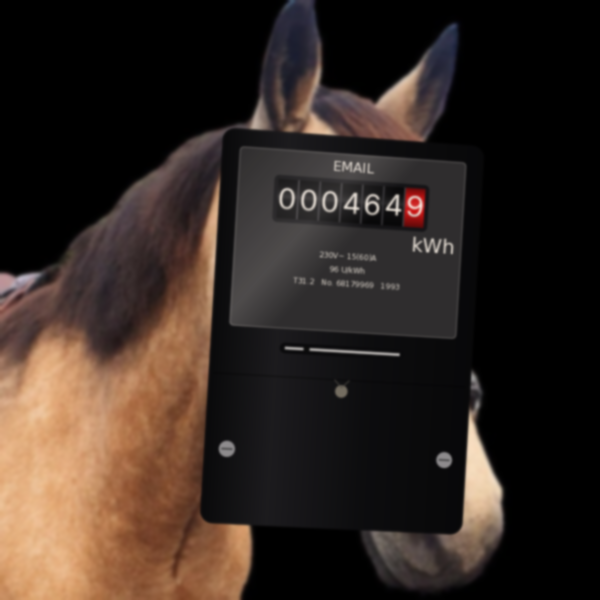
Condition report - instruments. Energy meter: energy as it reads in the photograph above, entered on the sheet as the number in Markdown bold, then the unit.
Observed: **464.9** kWh
